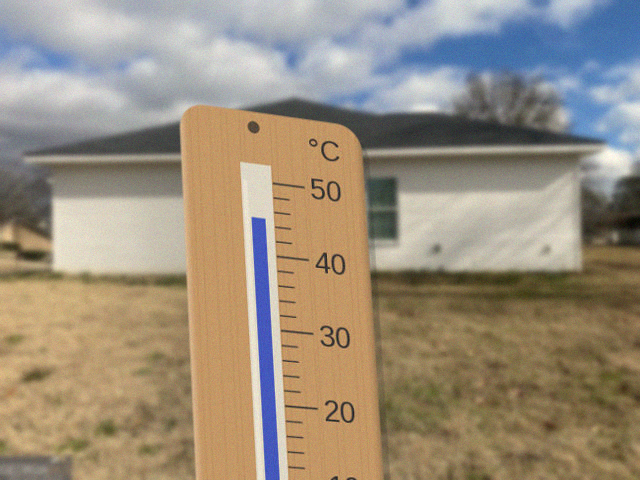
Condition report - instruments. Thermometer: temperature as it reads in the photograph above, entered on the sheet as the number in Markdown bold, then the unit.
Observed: **45** °C
